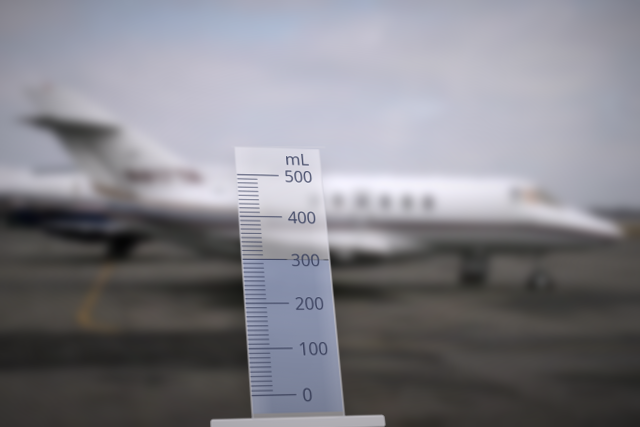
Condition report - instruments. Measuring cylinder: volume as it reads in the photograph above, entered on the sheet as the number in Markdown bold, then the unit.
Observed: **300** mL
